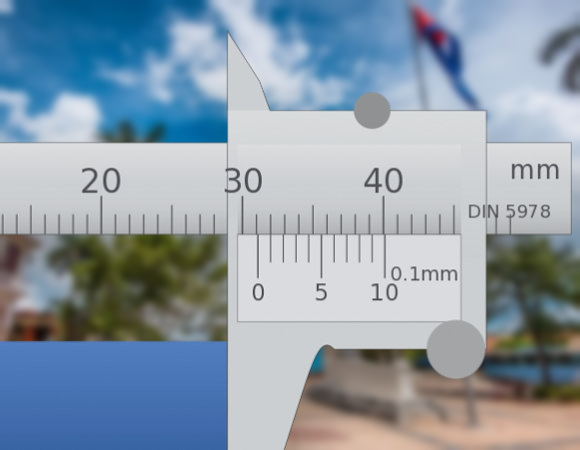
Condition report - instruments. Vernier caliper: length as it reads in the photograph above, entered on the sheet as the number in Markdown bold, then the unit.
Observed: **31.1** mm
